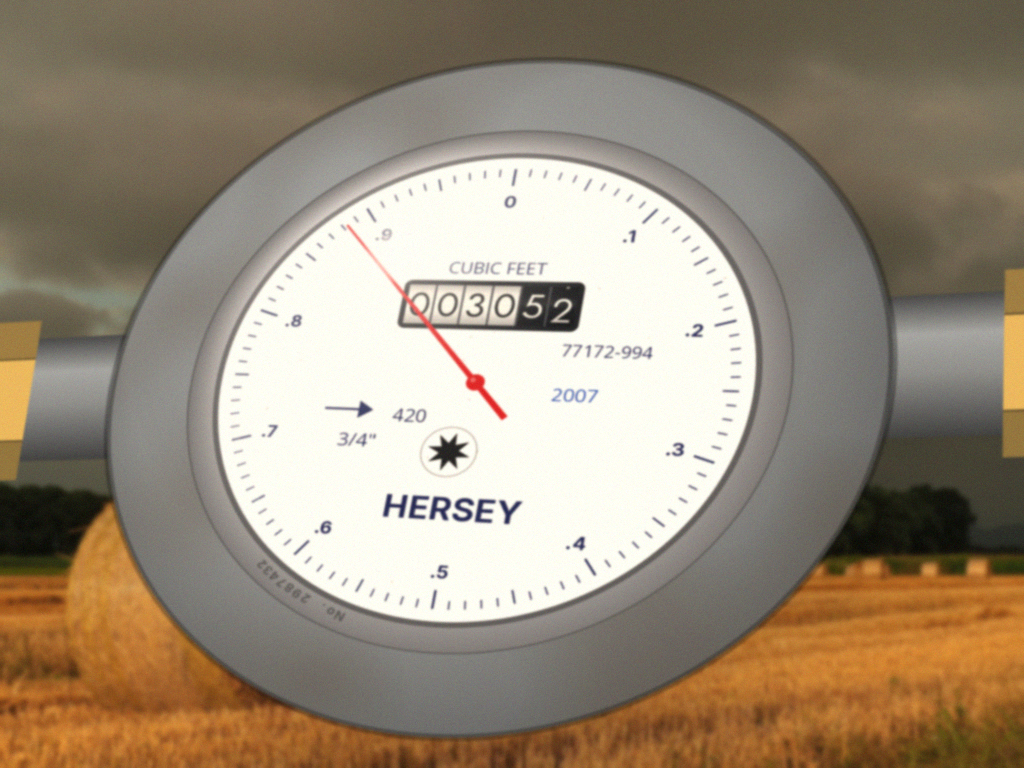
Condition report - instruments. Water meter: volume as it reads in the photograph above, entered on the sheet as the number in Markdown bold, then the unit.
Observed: **3051.88** ft³
